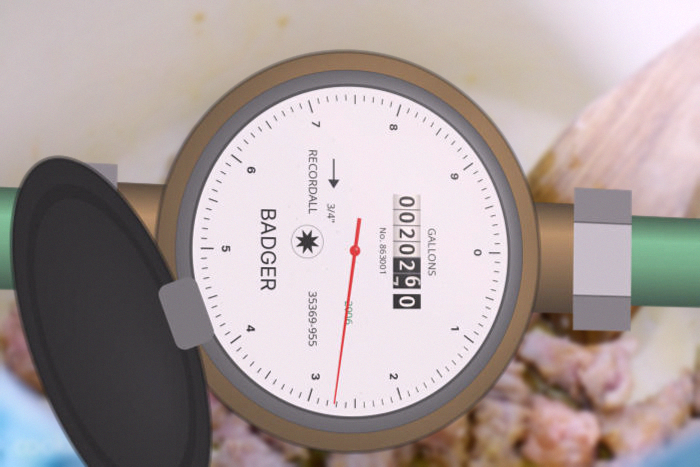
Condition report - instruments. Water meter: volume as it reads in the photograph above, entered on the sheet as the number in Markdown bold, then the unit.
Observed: **20262.7** gal
